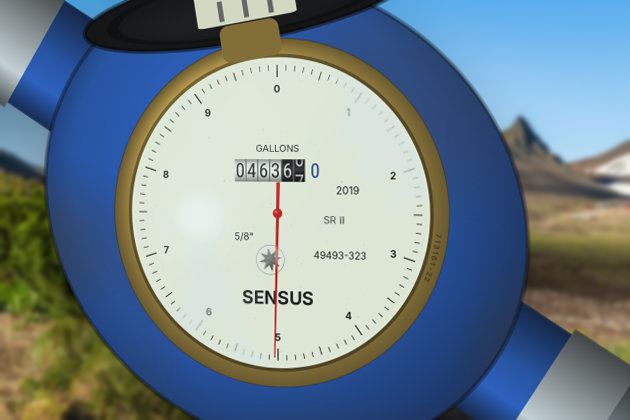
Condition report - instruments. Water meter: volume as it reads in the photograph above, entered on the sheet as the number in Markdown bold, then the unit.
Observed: **463665.0** gal
